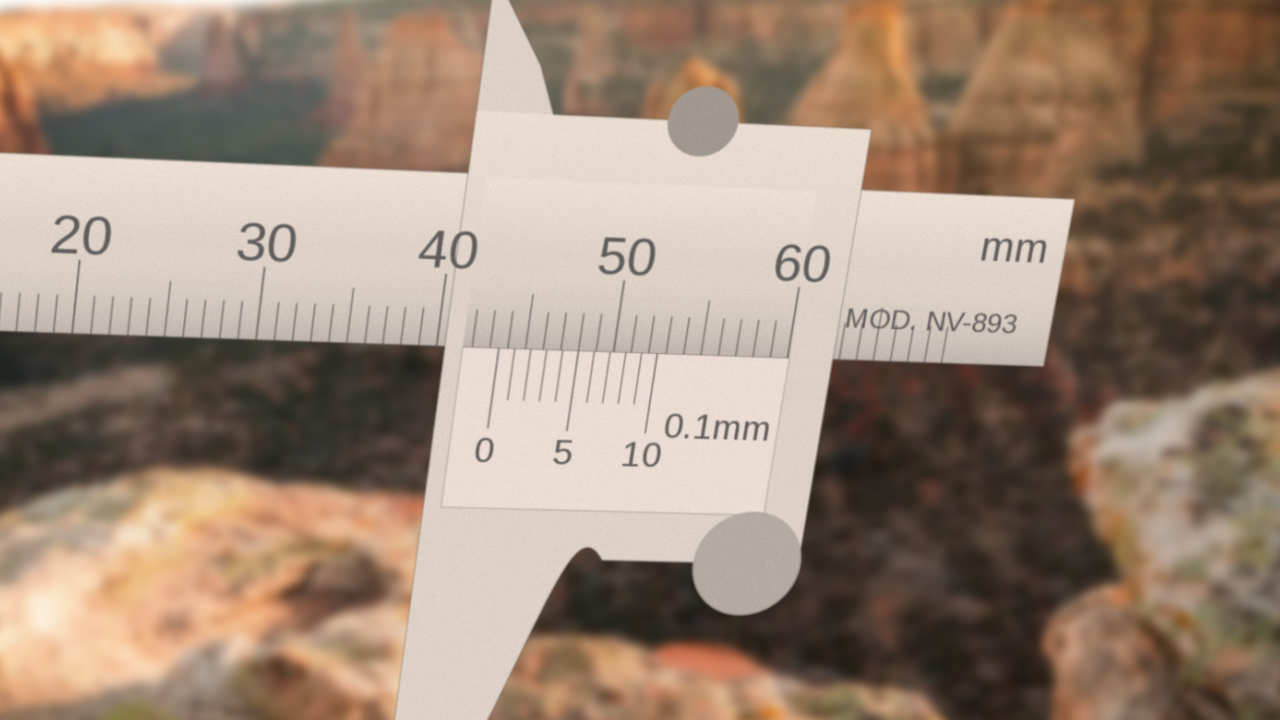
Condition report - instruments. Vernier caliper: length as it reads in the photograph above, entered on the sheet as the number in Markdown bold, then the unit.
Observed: **43.5** mm
